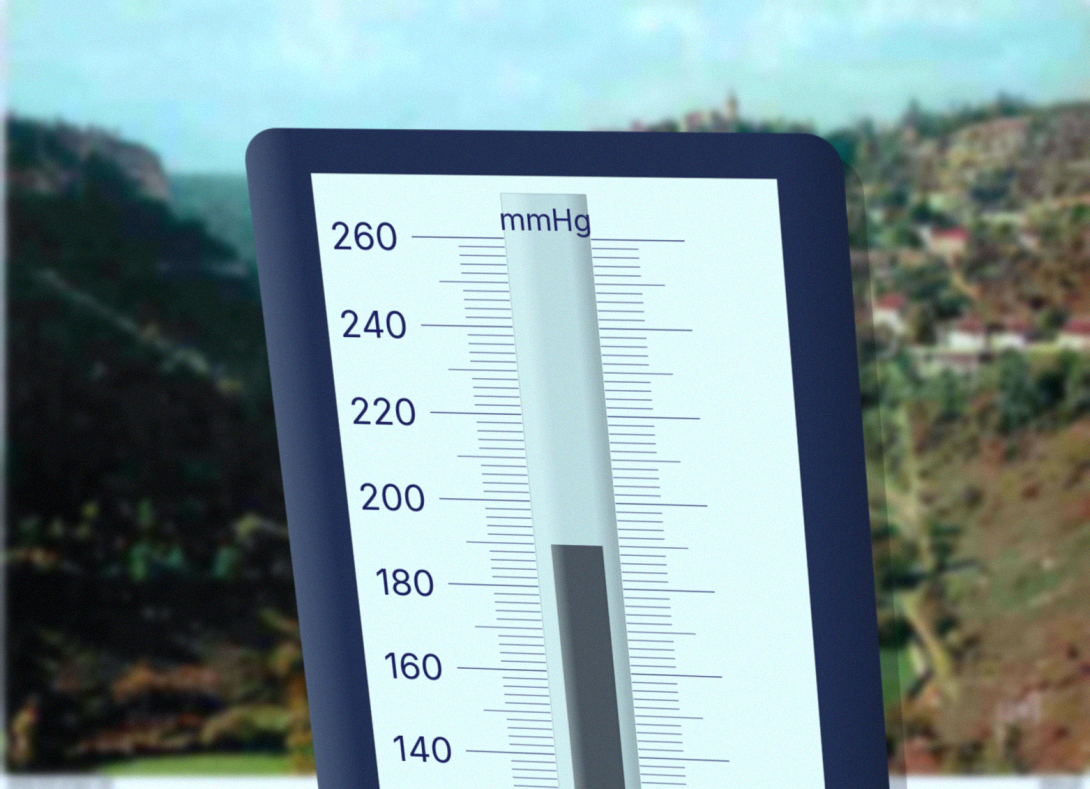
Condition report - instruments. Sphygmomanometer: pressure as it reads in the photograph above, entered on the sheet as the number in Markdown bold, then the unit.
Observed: **190** mmHg
